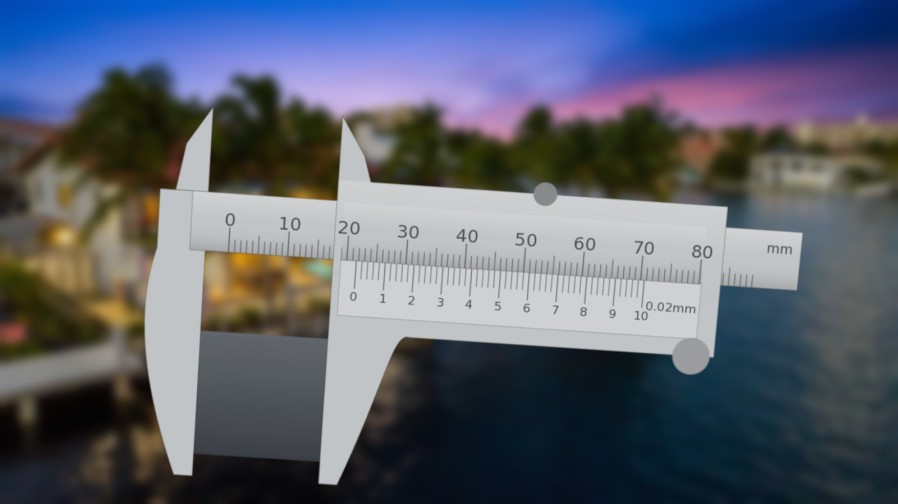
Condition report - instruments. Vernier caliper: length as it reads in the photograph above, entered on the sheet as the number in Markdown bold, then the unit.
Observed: **21.6** mm
